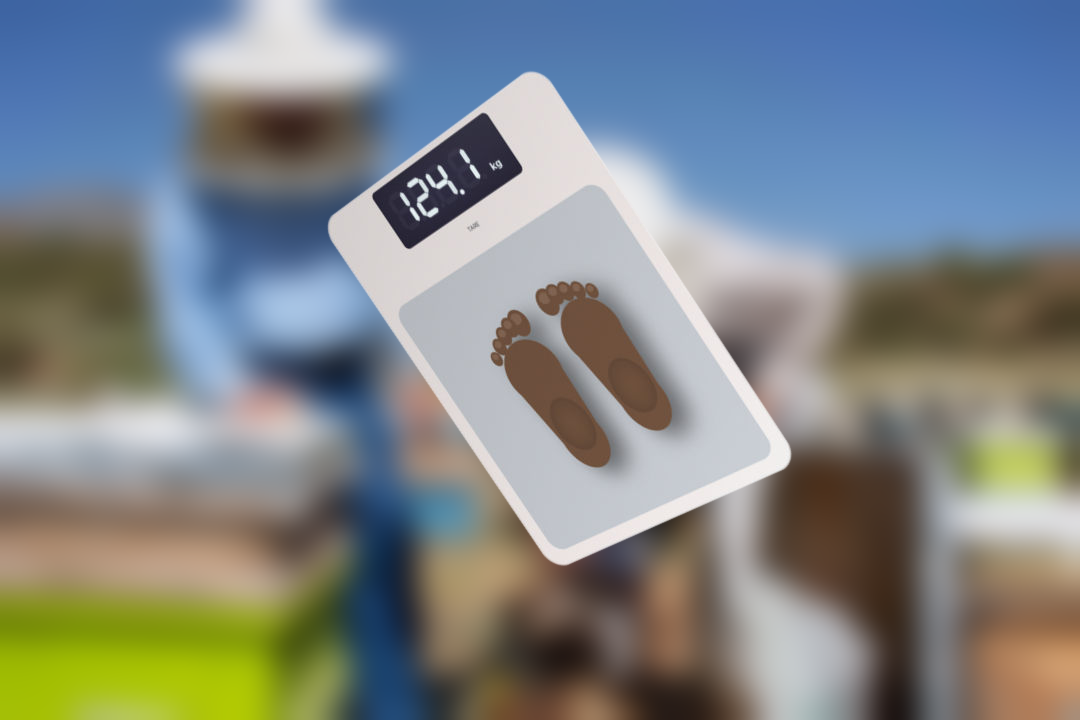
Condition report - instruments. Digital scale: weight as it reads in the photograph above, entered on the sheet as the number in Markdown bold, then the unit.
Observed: **124.1** kg
